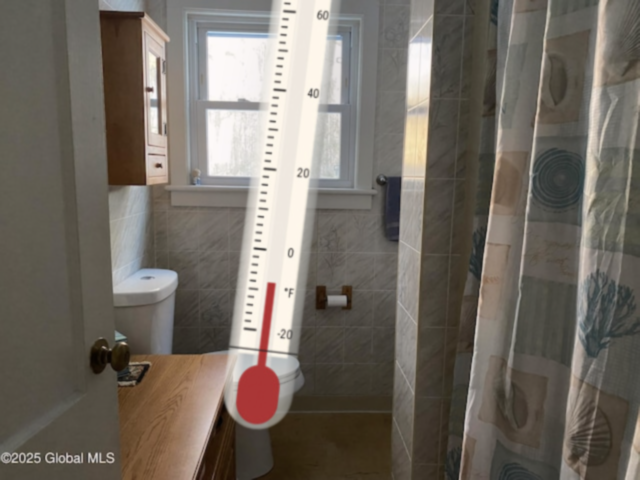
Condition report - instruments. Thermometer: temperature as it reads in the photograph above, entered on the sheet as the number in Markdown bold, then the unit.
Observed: **-8** °F
